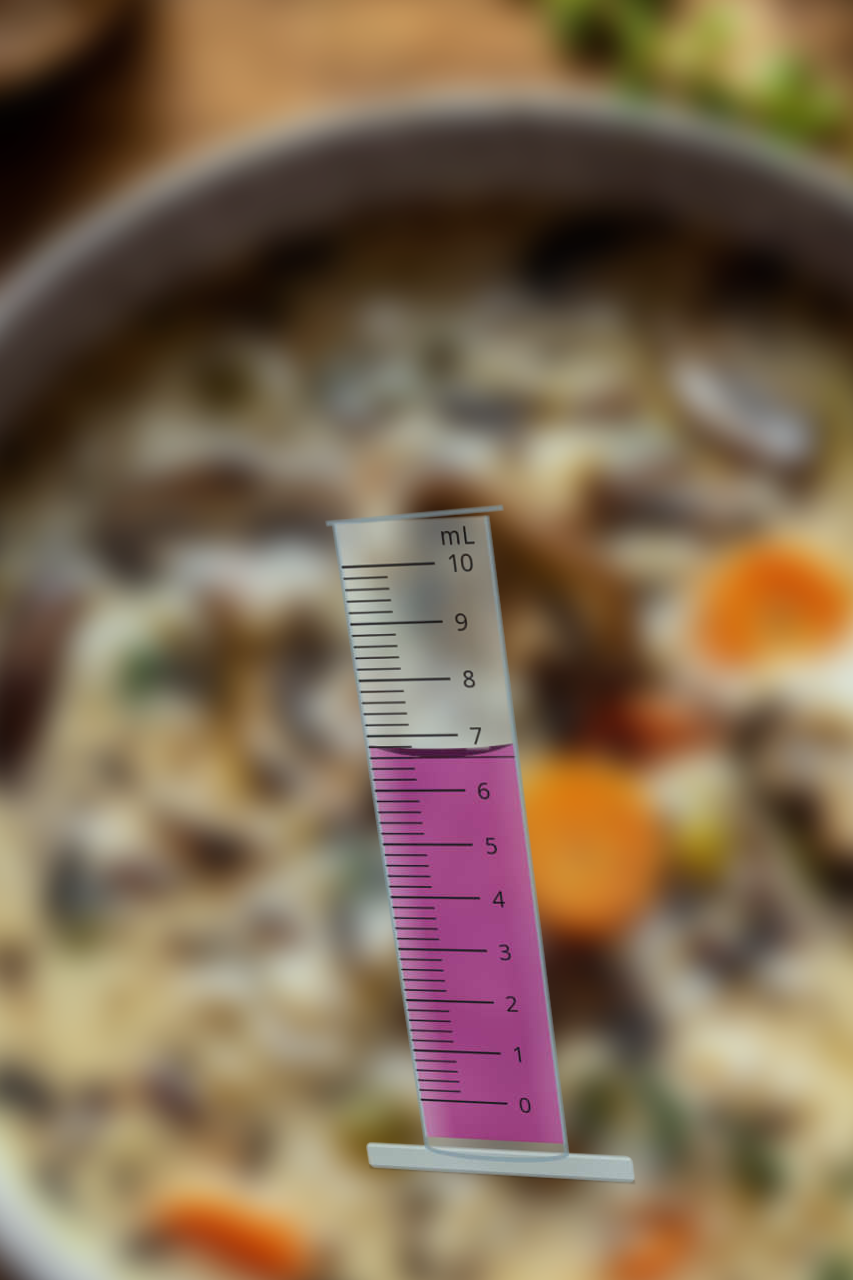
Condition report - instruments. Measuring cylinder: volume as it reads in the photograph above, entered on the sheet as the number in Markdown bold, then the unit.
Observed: **6.6** mL
